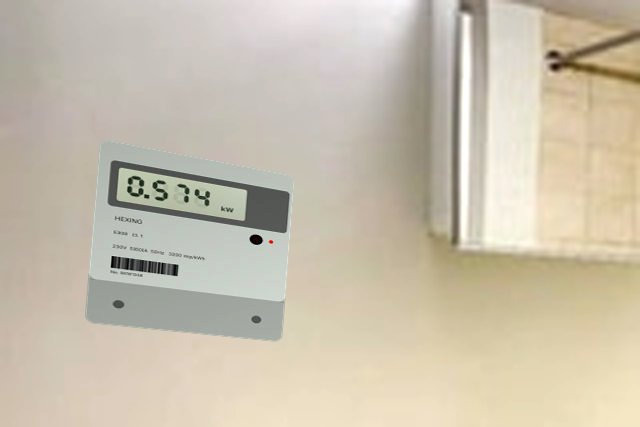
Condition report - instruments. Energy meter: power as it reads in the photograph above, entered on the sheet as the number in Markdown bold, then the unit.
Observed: **0.574** kW
